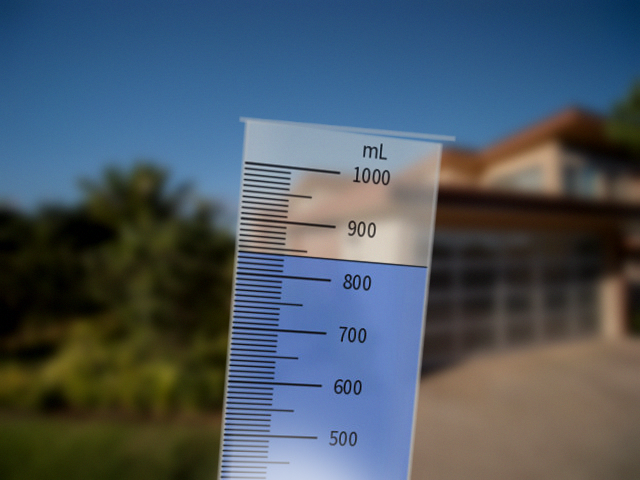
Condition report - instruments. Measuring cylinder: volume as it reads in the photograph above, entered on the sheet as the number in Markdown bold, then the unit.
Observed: **840** mL
